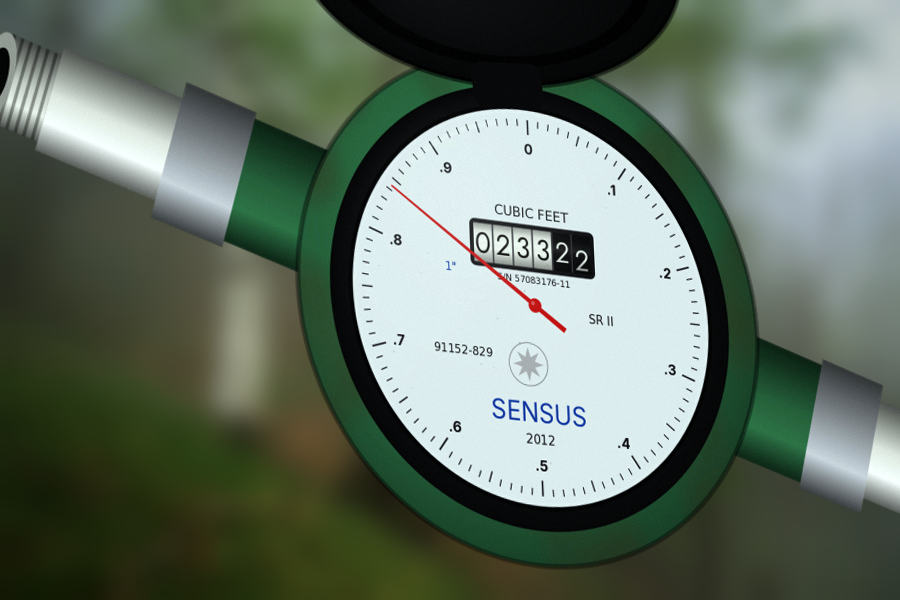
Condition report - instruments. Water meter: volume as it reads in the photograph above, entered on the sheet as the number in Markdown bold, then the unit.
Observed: **23321.84** ft³
